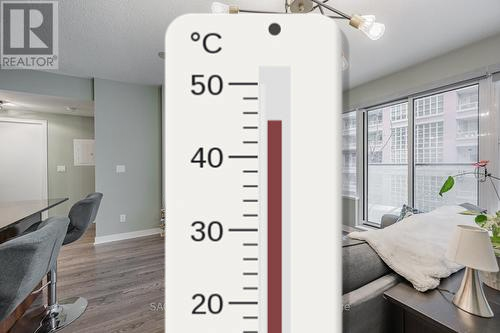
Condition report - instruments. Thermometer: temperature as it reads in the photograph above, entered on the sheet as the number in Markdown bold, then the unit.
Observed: **45** °C
